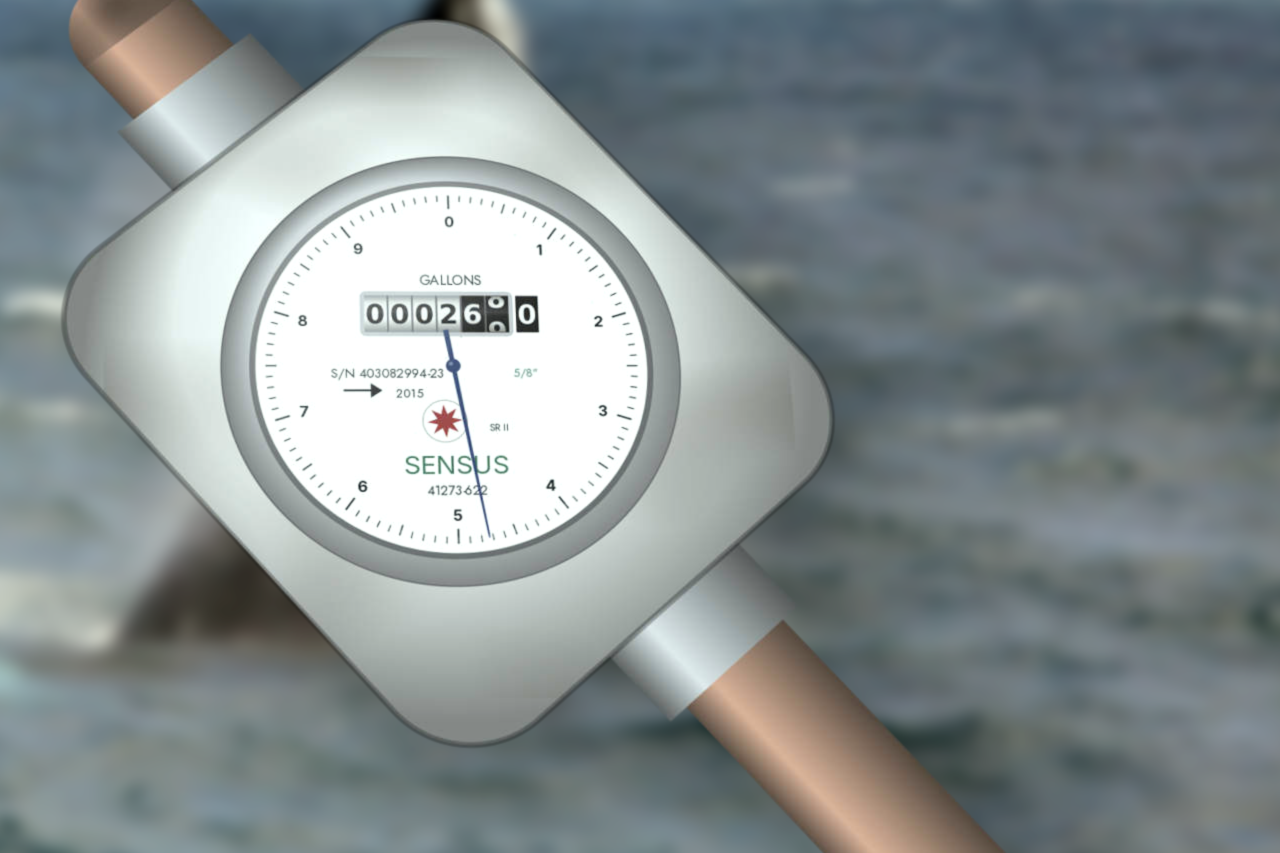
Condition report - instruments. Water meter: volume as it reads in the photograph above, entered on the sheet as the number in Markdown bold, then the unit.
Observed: **2684.7** gal
